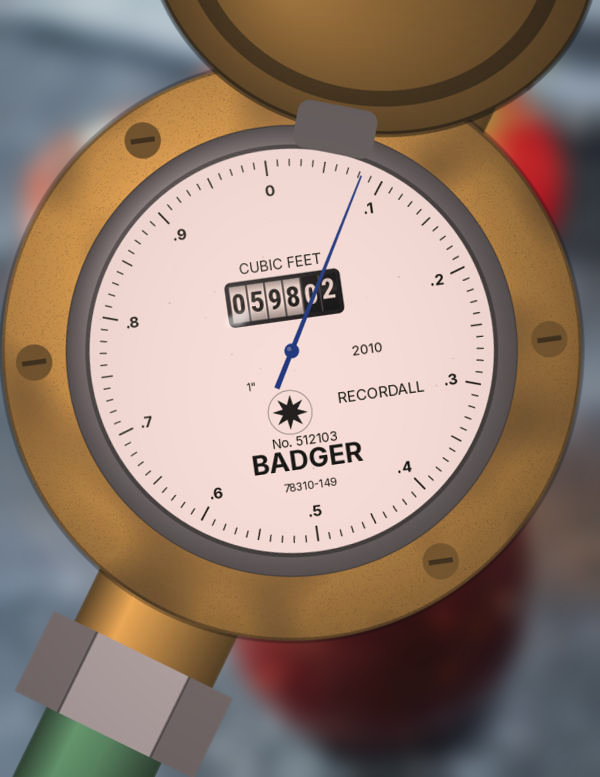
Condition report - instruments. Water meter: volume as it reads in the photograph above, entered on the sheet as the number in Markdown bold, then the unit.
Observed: **59802.08** ft³
